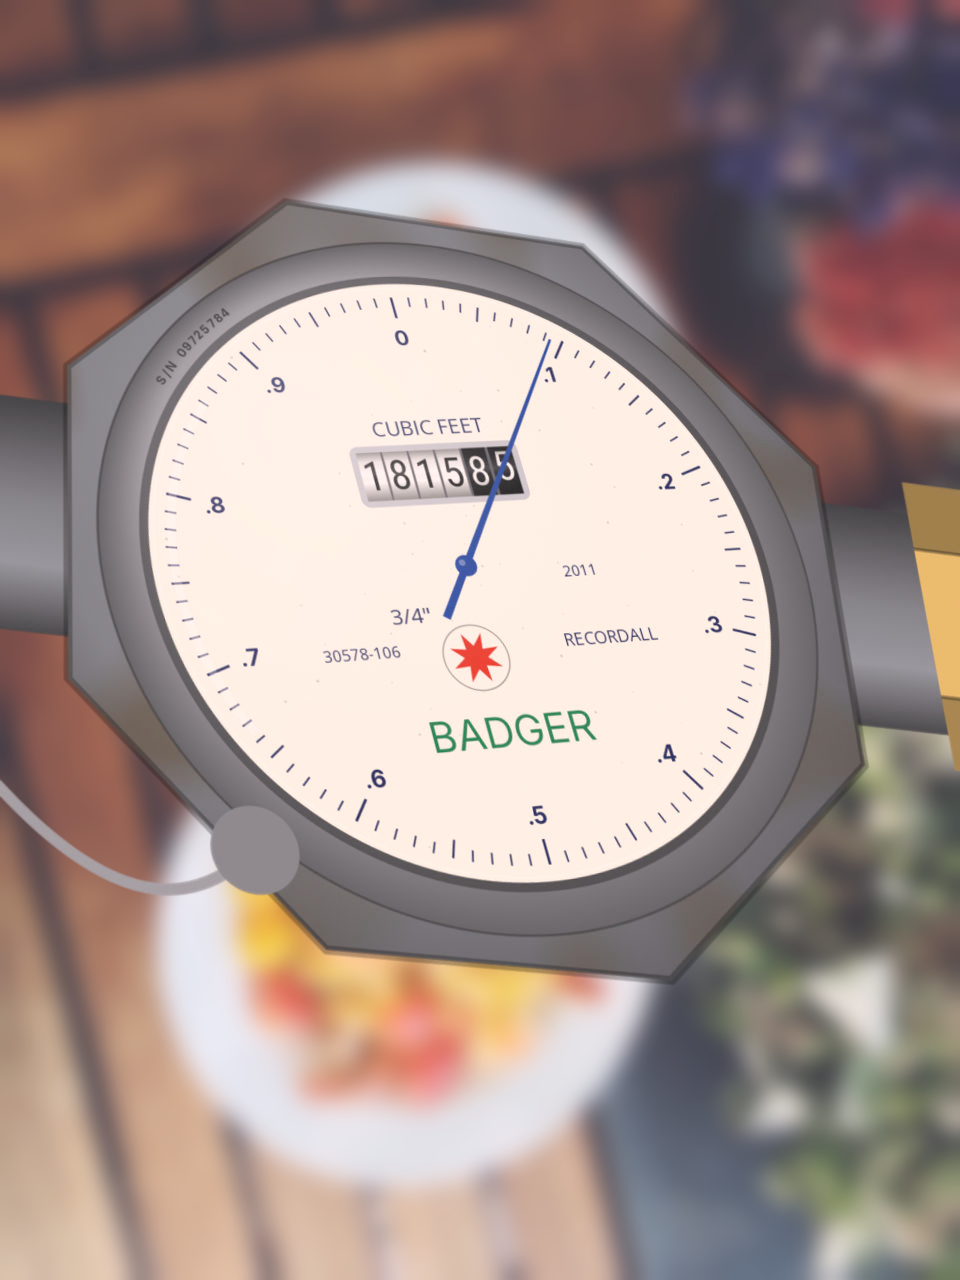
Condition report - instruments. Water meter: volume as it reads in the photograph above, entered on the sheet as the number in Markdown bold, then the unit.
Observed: **181585.09** ft³
